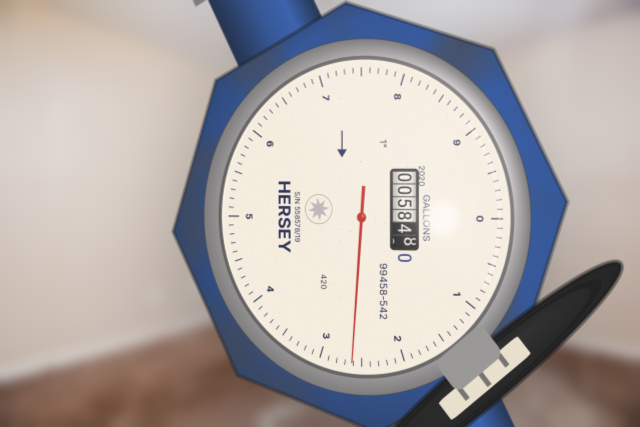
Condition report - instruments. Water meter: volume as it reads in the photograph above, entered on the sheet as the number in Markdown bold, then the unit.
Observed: **58482.6** gal
